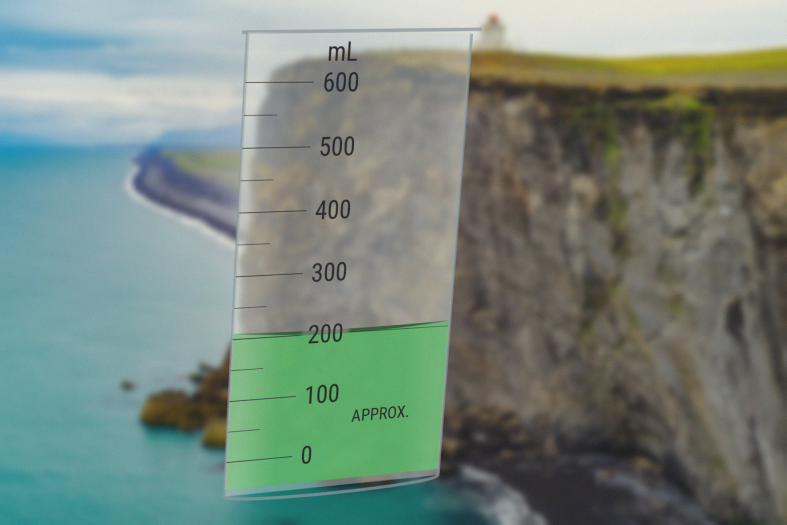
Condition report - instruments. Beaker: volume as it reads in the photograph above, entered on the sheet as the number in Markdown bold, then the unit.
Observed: **200** mL
